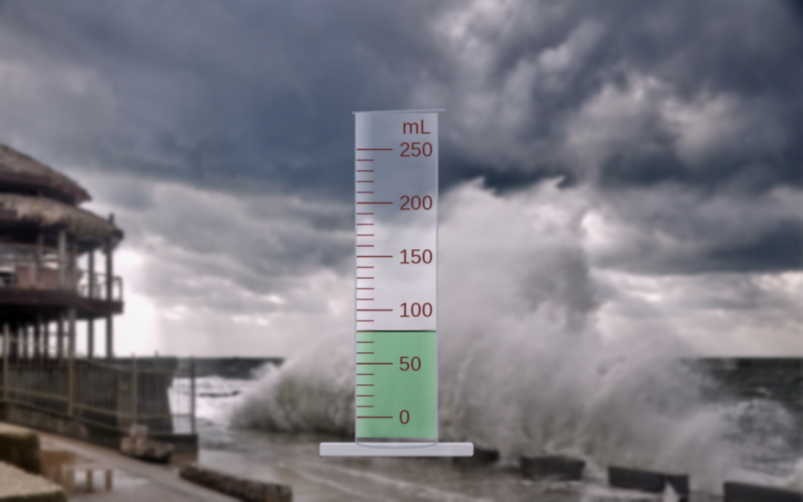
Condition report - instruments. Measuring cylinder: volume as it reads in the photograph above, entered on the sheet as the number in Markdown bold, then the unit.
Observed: **80** mL
